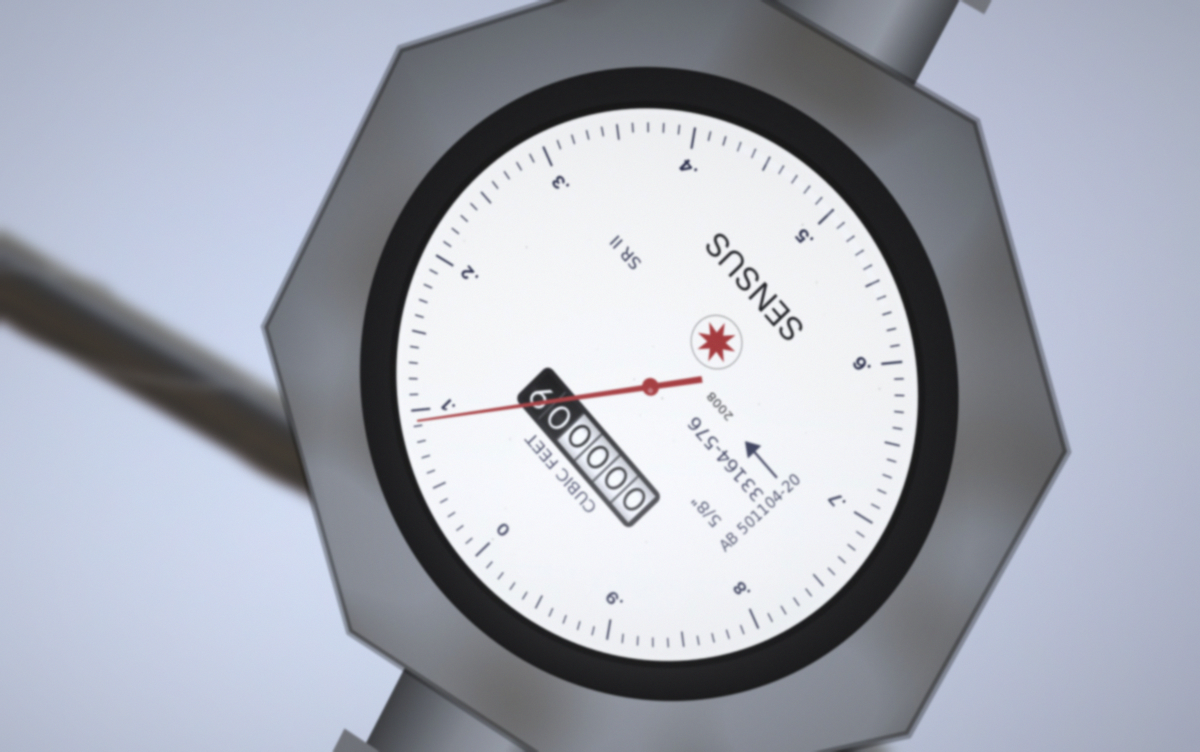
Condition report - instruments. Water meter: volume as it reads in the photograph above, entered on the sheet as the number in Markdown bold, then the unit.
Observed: **9.09** ft³
